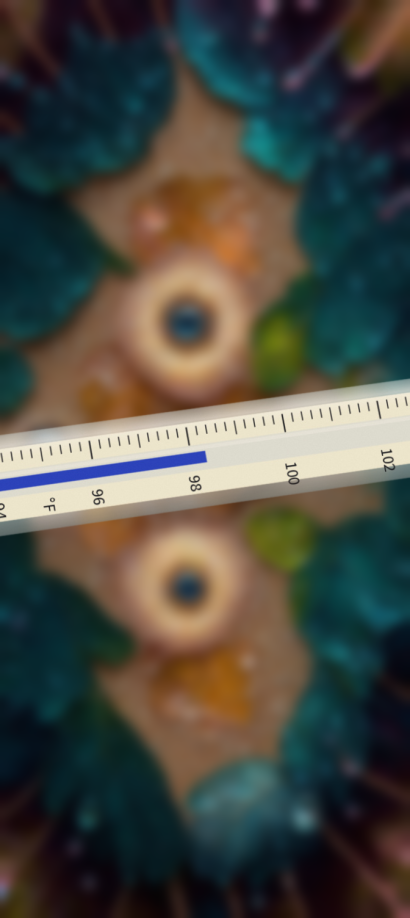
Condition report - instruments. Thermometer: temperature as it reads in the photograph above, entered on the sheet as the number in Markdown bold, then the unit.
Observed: **98.3** °F
